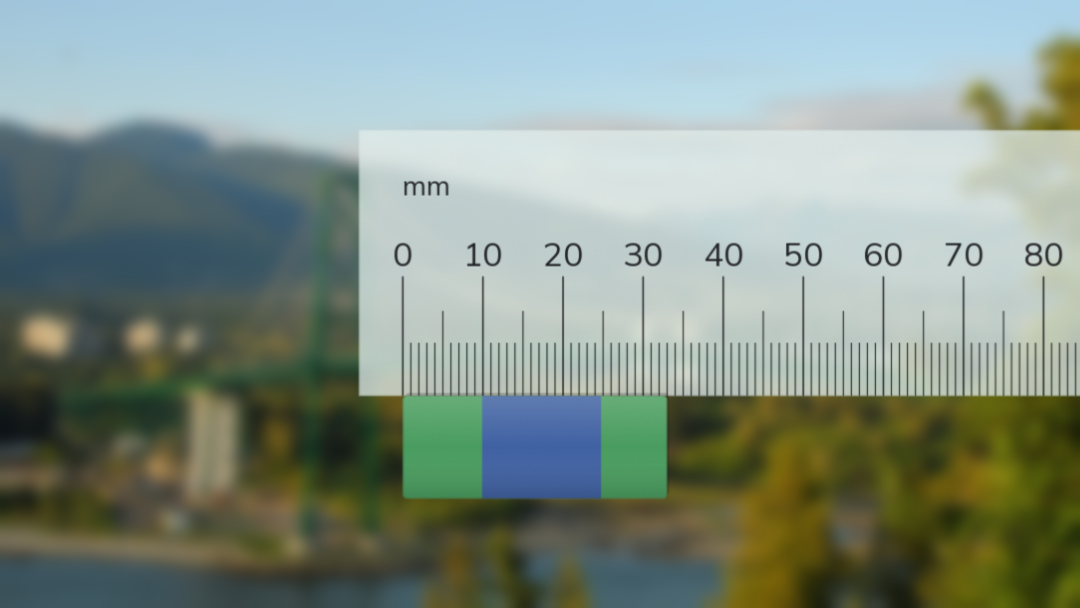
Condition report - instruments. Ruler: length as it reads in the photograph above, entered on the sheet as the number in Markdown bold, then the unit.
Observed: **33** mm
